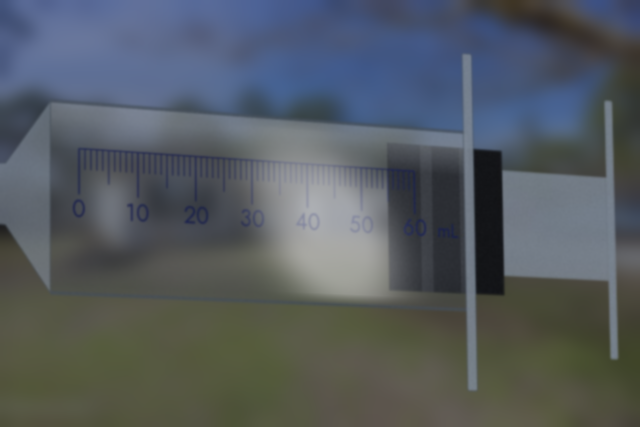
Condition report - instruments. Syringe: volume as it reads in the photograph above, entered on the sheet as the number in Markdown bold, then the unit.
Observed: **55** mL
